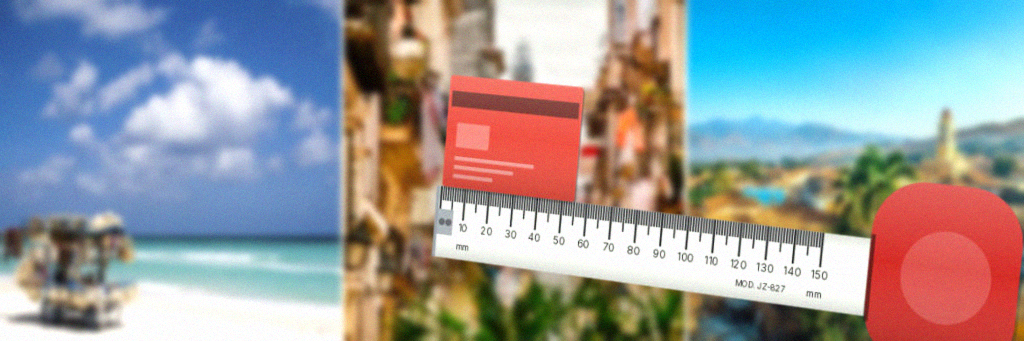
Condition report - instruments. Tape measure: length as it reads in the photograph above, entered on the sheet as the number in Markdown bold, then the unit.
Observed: **55** mm
